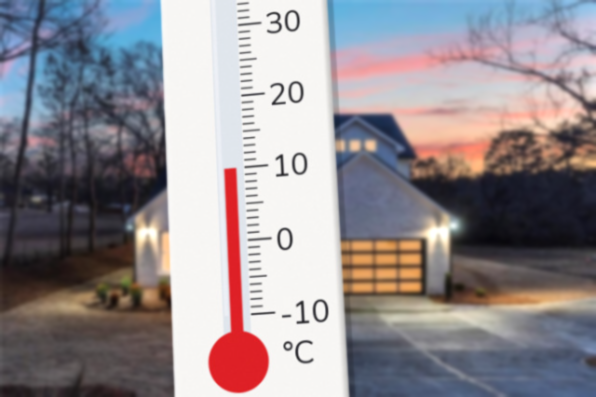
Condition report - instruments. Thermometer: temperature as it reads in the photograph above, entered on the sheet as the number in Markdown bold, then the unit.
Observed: **10** °C
